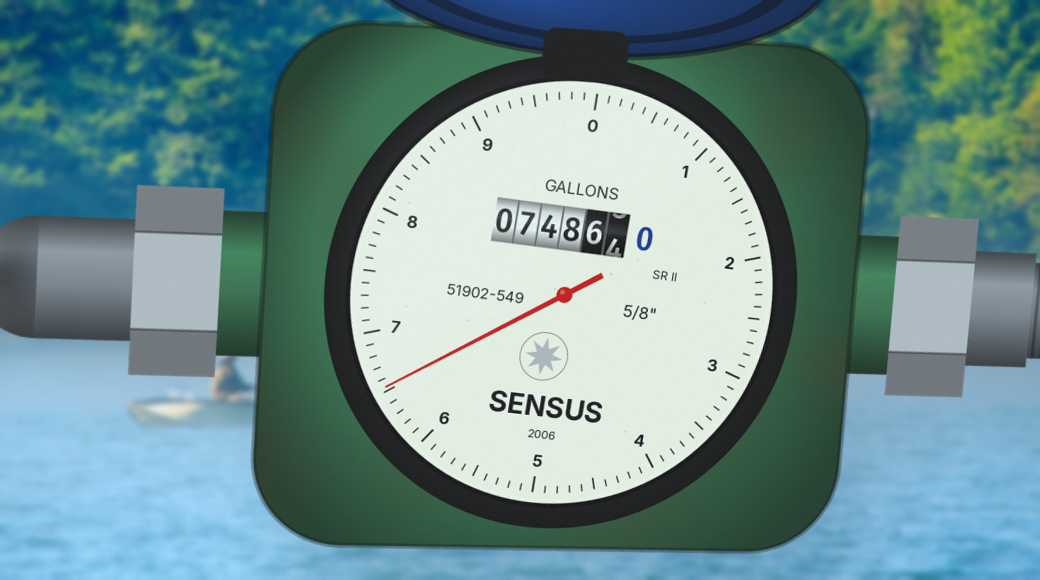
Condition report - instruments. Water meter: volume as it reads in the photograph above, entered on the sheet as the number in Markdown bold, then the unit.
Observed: **748636.5** gal
